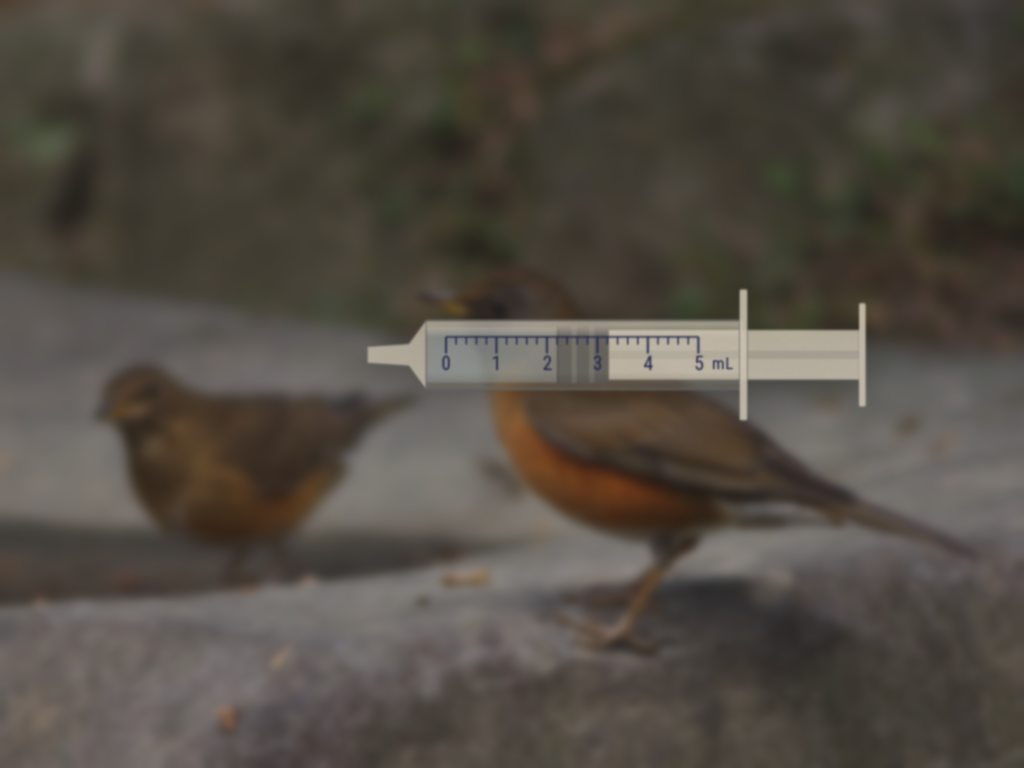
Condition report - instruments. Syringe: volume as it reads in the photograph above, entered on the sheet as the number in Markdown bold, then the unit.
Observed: **2.2** mL
